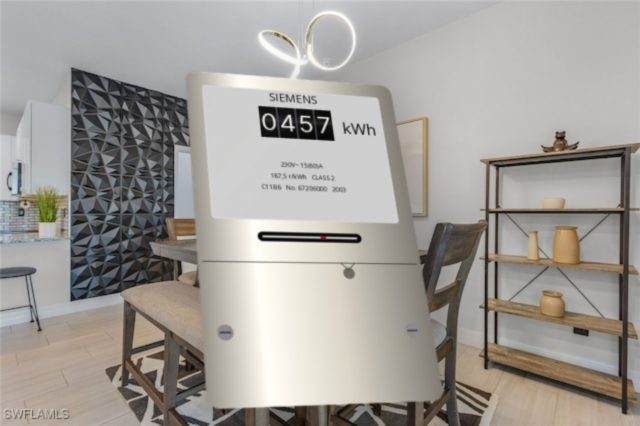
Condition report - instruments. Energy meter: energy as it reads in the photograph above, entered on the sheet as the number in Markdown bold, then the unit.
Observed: **457** kWh
